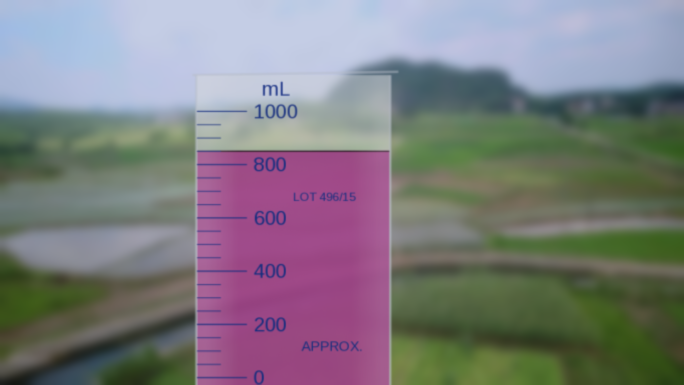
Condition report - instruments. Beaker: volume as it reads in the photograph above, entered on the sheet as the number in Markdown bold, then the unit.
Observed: **850** mL
